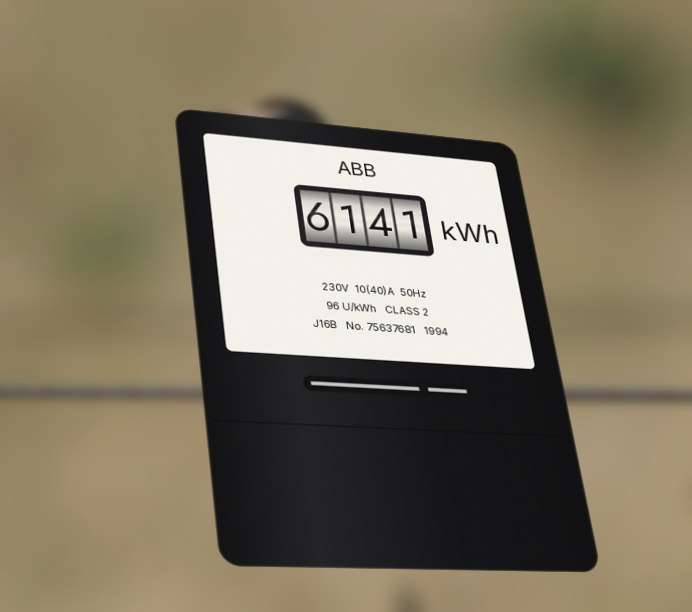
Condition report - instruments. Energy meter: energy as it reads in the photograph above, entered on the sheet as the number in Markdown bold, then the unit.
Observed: **6141** kWh
